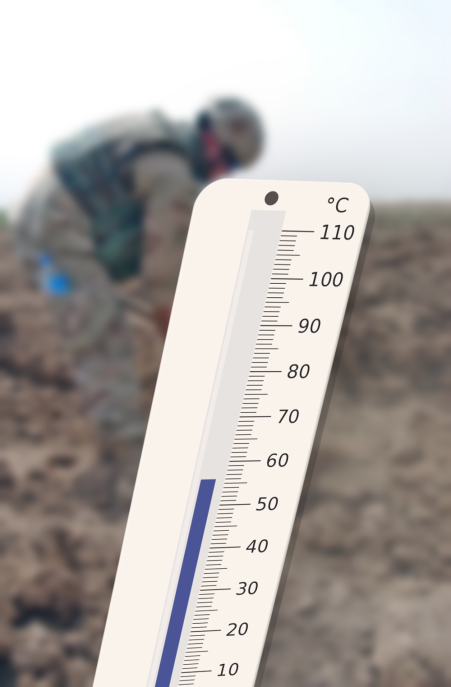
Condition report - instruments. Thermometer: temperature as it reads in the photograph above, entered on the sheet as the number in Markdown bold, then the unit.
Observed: **56** °C
